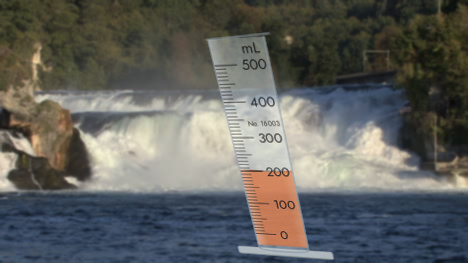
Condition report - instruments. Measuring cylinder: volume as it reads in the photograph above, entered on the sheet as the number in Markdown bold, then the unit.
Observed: **200** mL
